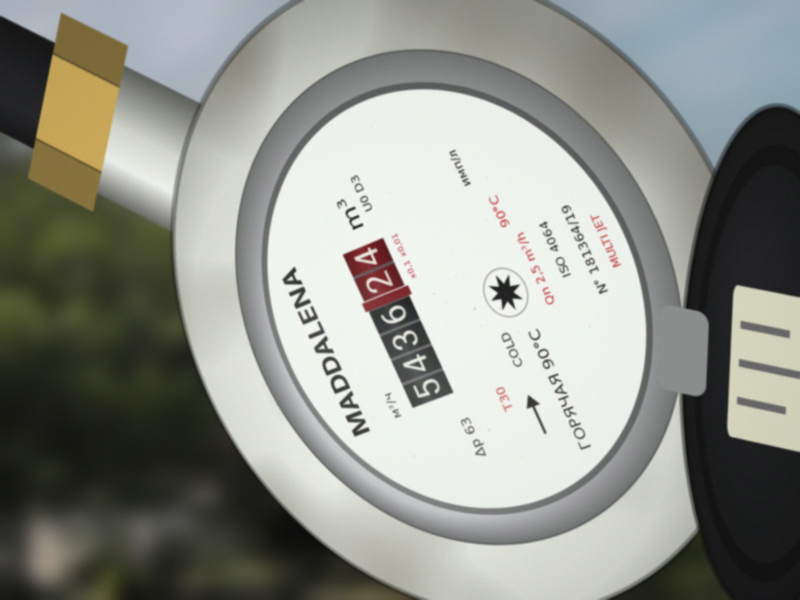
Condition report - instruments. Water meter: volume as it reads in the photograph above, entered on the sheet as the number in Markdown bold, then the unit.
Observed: **5436.24** m³
